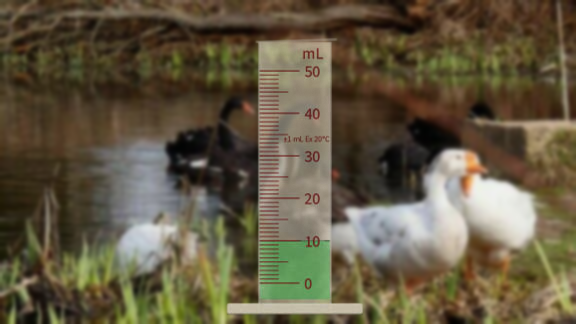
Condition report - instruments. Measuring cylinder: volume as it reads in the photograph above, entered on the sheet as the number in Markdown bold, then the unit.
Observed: **10** mL
